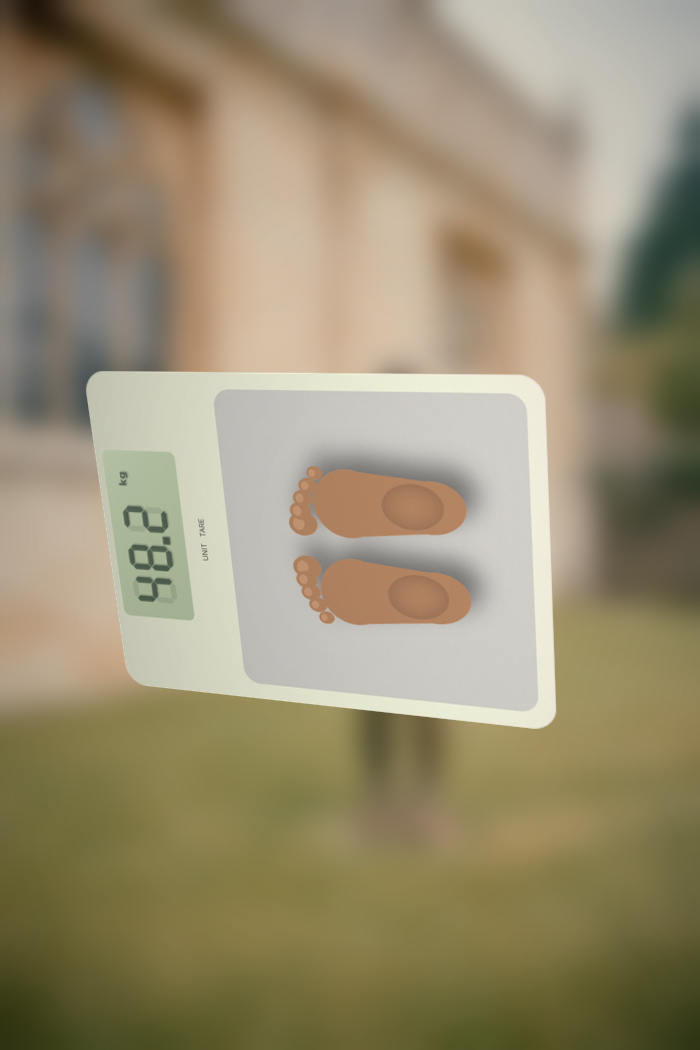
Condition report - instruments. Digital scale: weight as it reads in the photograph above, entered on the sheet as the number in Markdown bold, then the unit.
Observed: **48.2** kg
